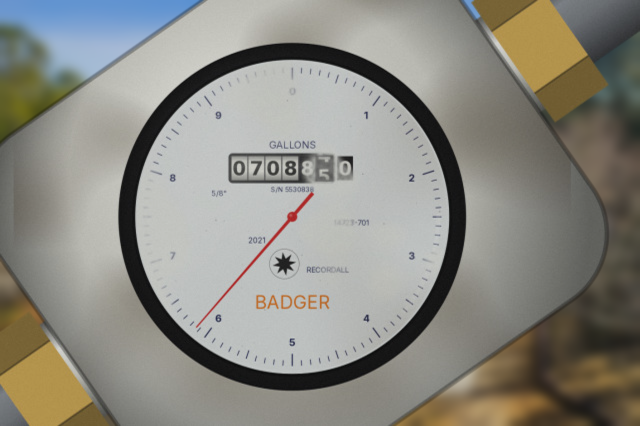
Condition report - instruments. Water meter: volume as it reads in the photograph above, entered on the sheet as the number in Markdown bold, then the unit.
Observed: **708846.1** gal
